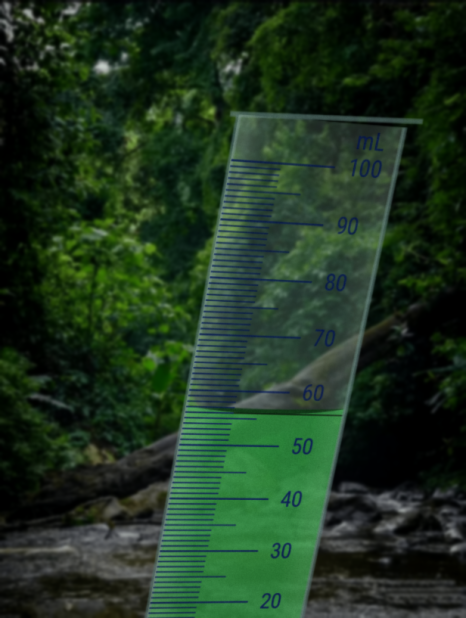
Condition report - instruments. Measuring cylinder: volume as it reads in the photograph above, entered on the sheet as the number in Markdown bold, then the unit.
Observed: **56** mL
